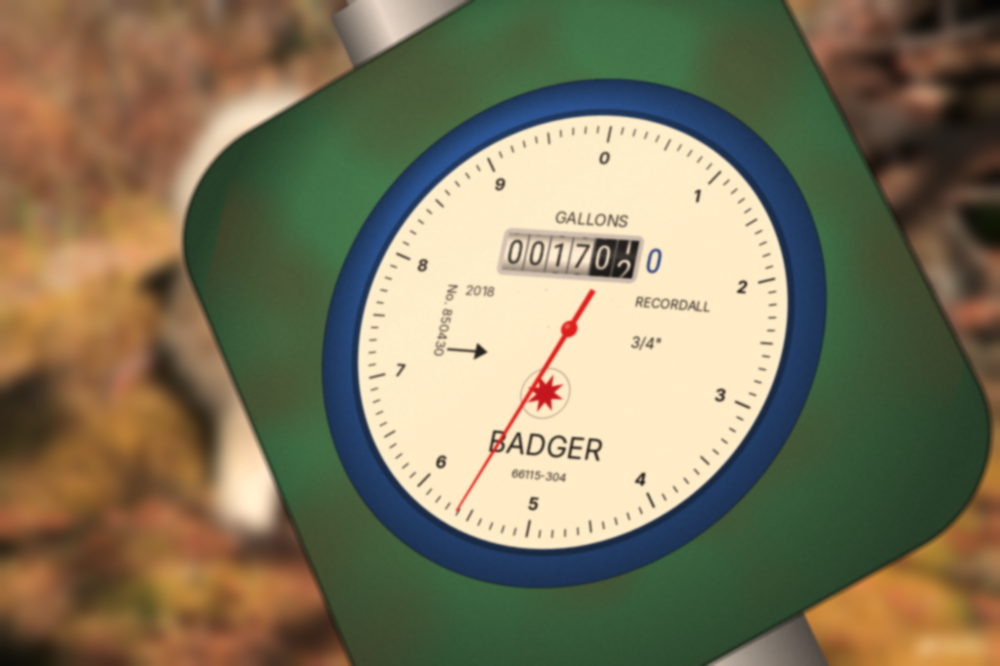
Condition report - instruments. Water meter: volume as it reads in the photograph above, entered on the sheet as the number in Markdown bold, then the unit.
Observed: **17015.6** gal
